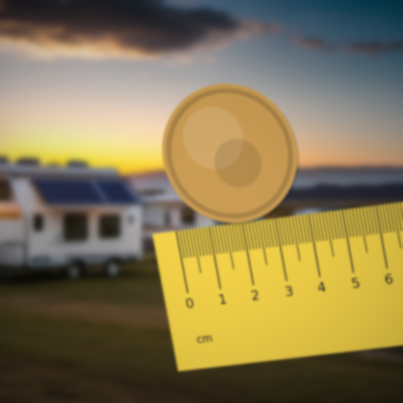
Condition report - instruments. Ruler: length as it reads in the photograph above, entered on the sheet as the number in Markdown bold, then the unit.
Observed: **4** cm
